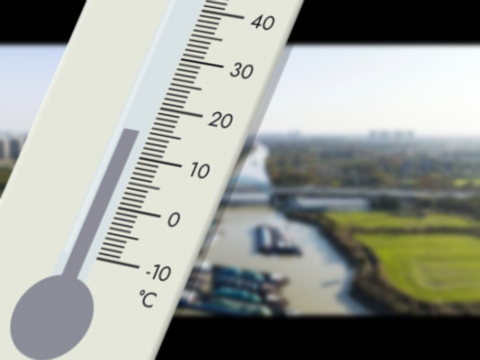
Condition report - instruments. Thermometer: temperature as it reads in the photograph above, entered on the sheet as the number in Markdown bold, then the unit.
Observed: **15** °C
